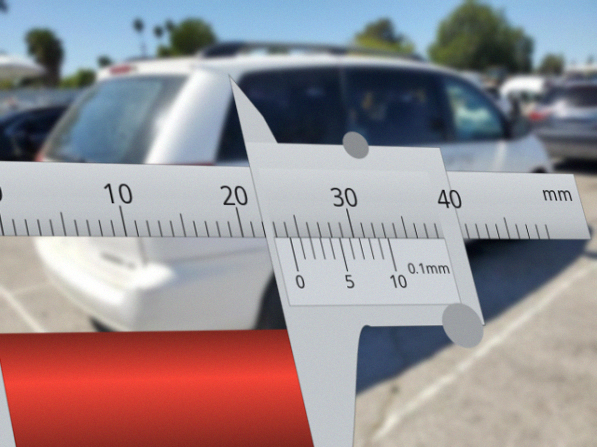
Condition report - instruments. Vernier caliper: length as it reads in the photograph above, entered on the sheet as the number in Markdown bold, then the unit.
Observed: **24.2** mm
